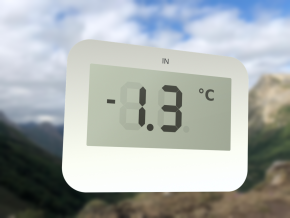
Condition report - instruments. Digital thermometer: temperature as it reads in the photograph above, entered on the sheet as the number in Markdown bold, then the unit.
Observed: **-1.3** °C
